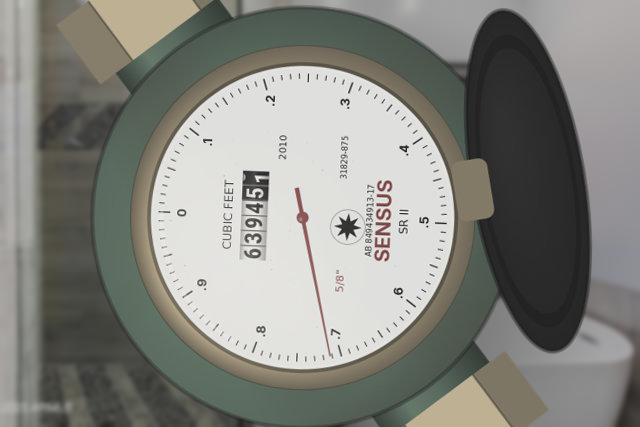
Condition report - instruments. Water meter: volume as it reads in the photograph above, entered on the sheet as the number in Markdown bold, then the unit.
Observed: **639450.71** ft³
